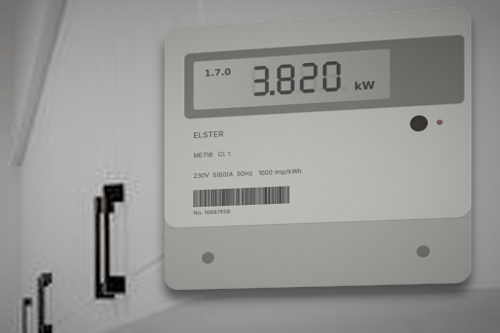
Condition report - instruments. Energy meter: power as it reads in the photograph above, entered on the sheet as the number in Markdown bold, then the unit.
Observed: **3.820** kW
